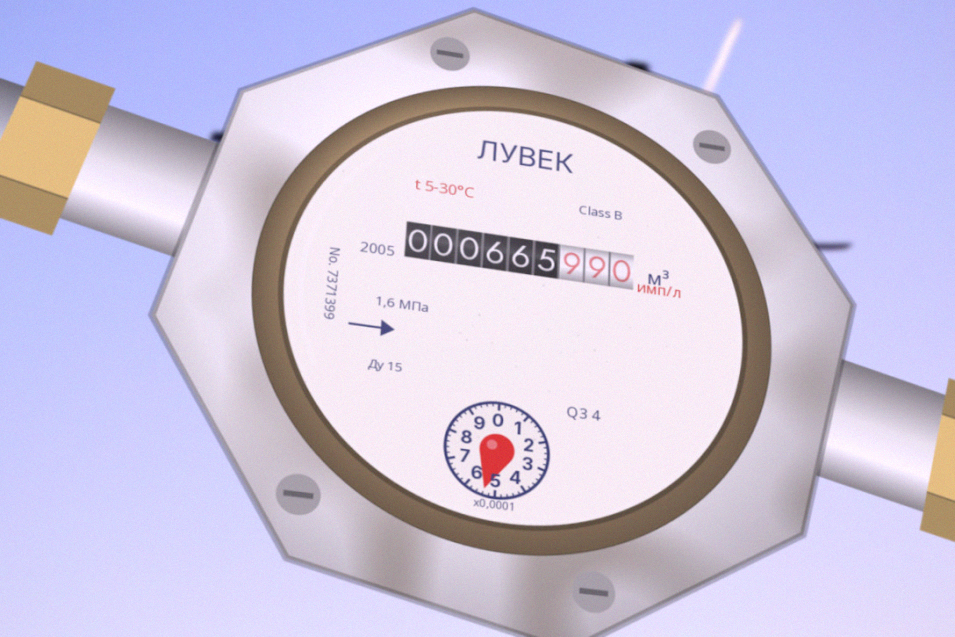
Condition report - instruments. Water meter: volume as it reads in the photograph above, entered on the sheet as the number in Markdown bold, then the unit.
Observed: **665.9905** m³
